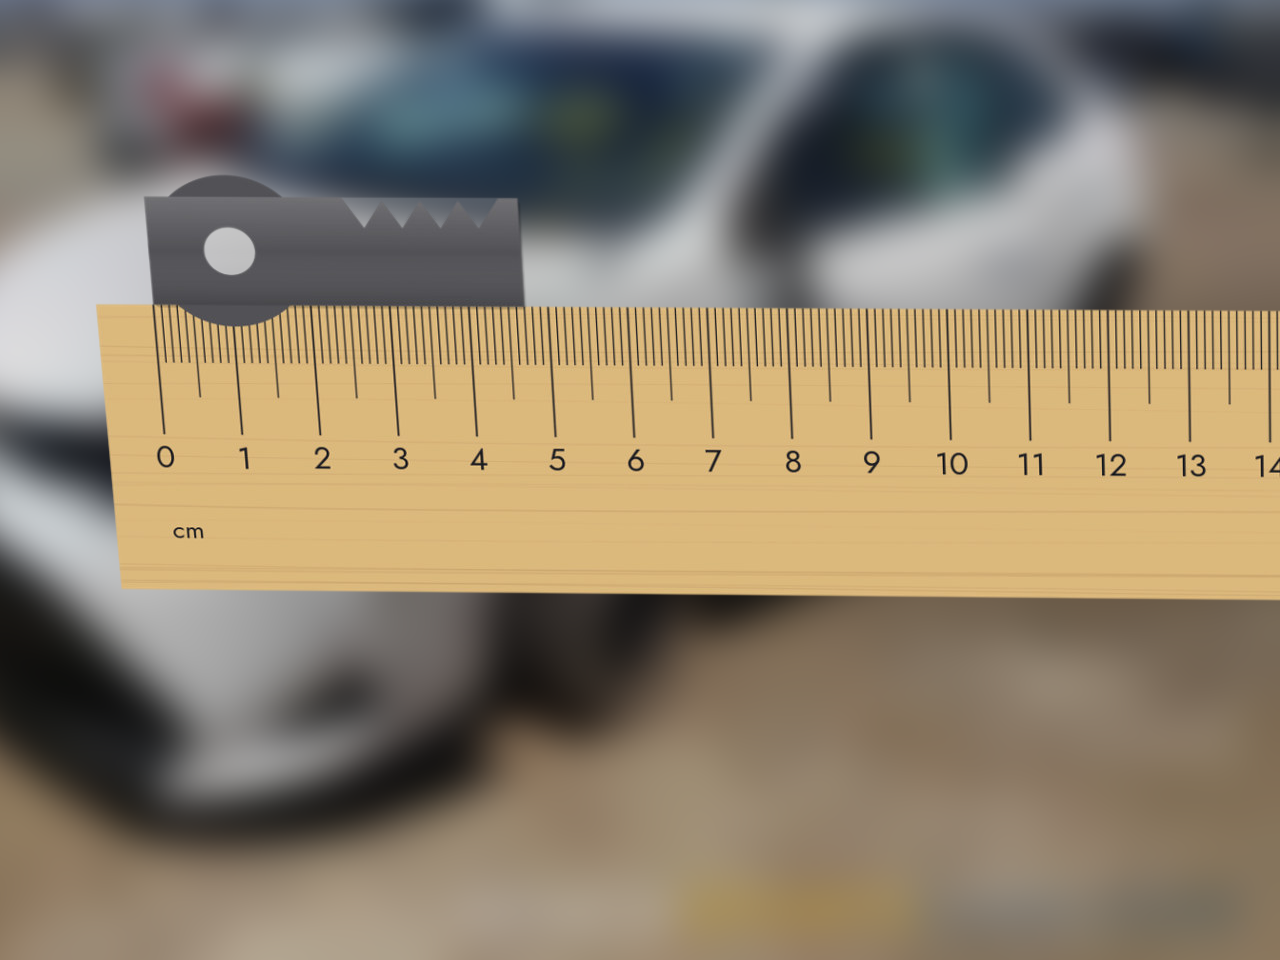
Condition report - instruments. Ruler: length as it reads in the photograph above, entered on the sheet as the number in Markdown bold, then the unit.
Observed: **4.7** cm
